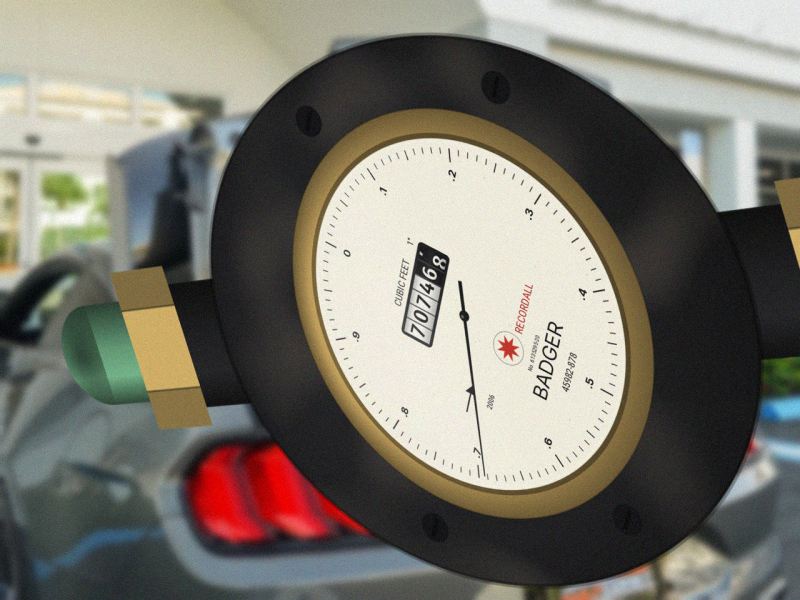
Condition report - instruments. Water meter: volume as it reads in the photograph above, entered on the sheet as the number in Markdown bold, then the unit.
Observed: **707467.69** ft³
